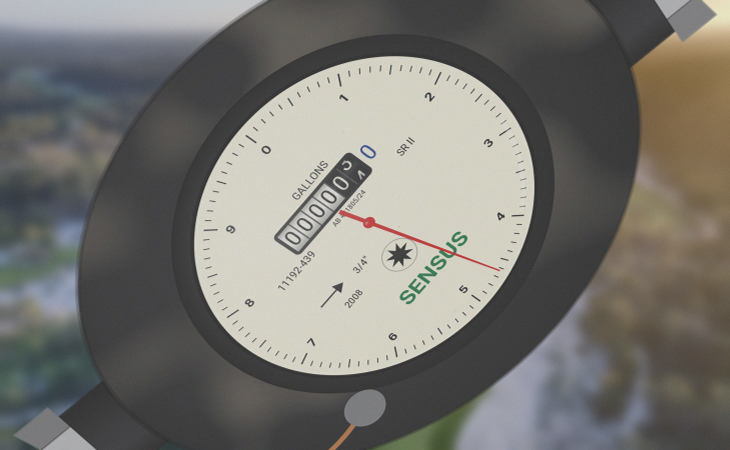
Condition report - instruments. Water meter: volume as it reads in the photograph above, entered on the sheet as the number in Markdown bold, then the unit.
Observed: **34.6** gal
